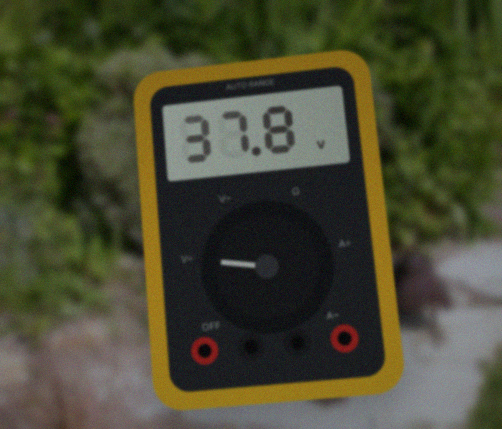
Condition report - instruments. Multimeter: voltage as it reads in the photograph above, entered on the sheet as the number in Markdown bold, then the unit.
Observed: **37.8** V
